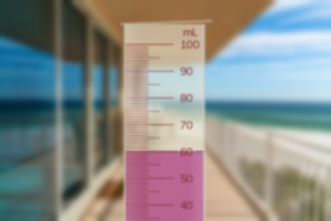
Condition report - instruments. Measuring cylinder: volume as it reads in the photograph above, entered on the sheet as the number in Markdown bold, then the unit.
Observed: **60** mL
